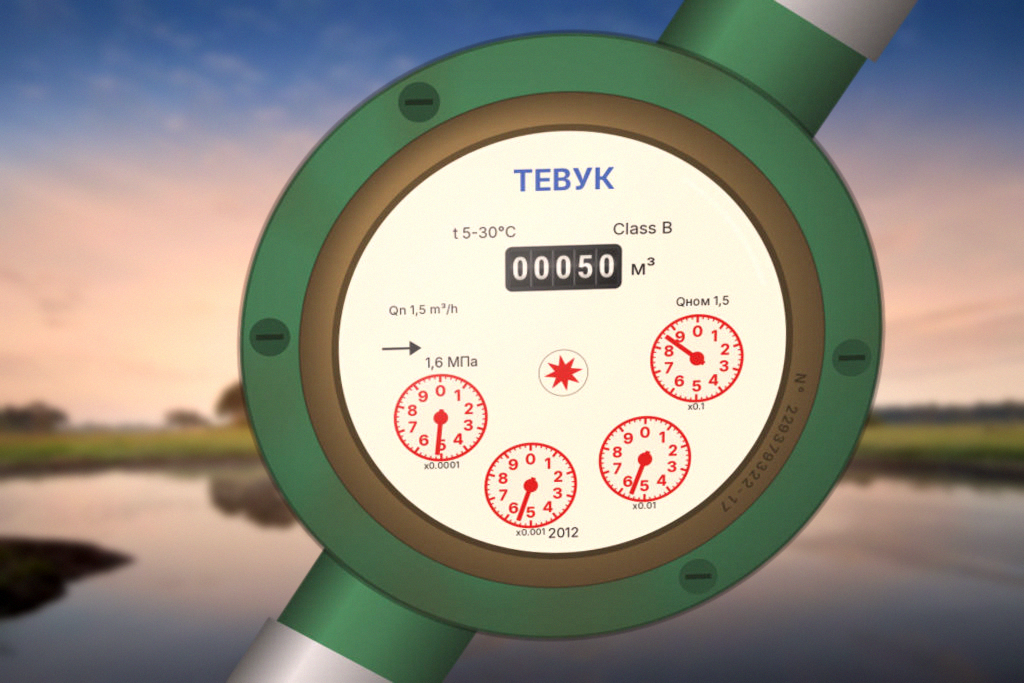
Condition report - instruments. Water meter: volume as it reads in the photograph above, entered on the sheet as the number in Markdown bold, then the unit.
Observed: **50.8555** m³
